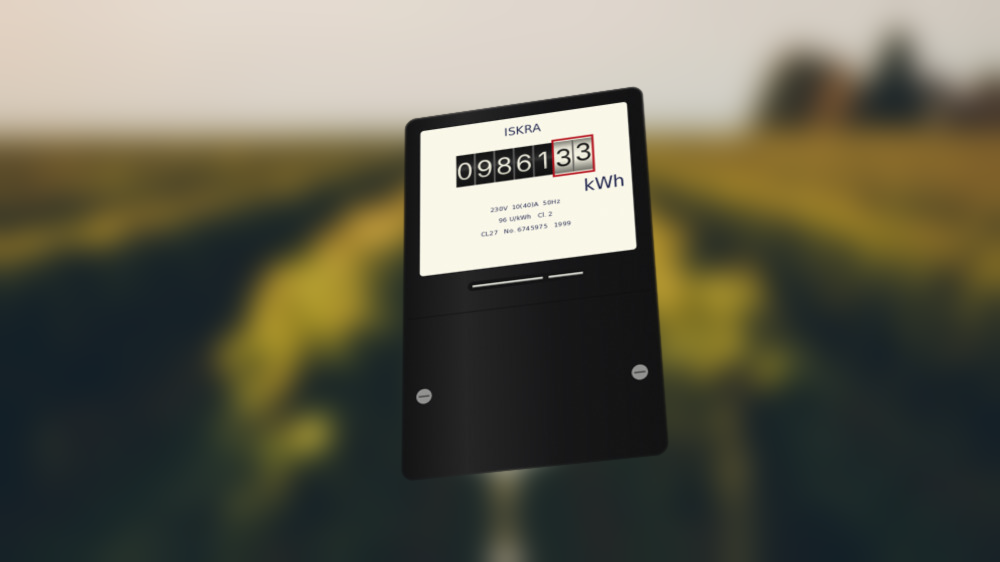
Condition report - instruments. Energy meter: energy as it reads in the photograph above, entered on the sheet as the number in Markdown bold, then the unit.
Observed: **9861.33** kWh
